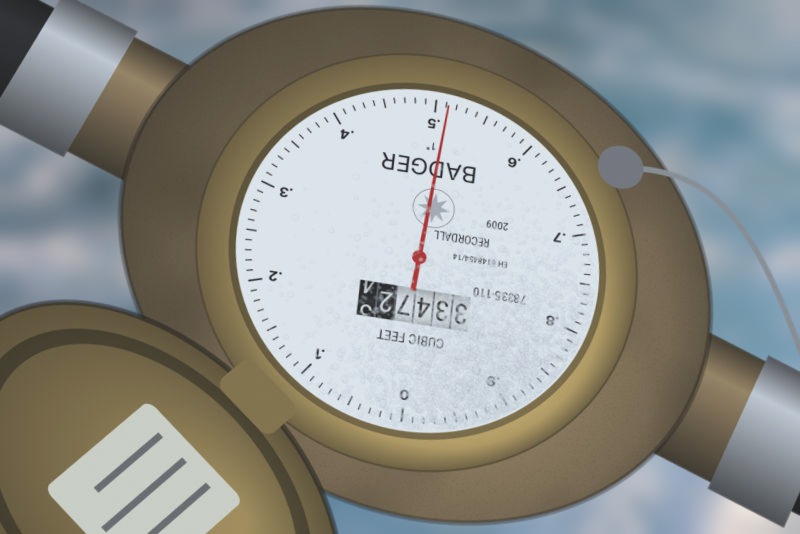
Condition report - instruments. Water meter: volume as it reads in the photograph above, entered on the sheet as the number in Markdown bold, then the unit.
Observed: **334723.51** ft³
